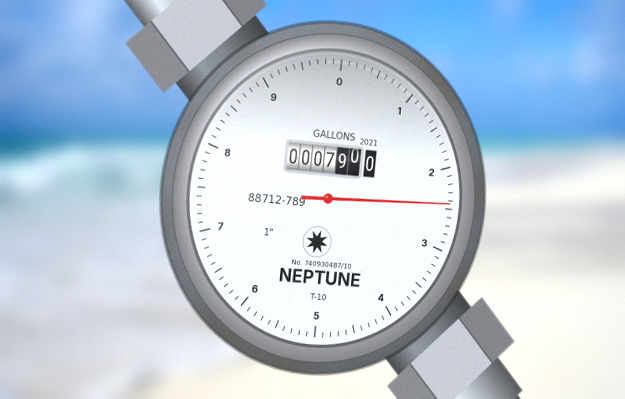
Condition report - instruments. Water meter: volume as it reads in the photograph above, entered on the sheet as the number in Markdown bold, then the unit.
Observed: **7902.4** gal
